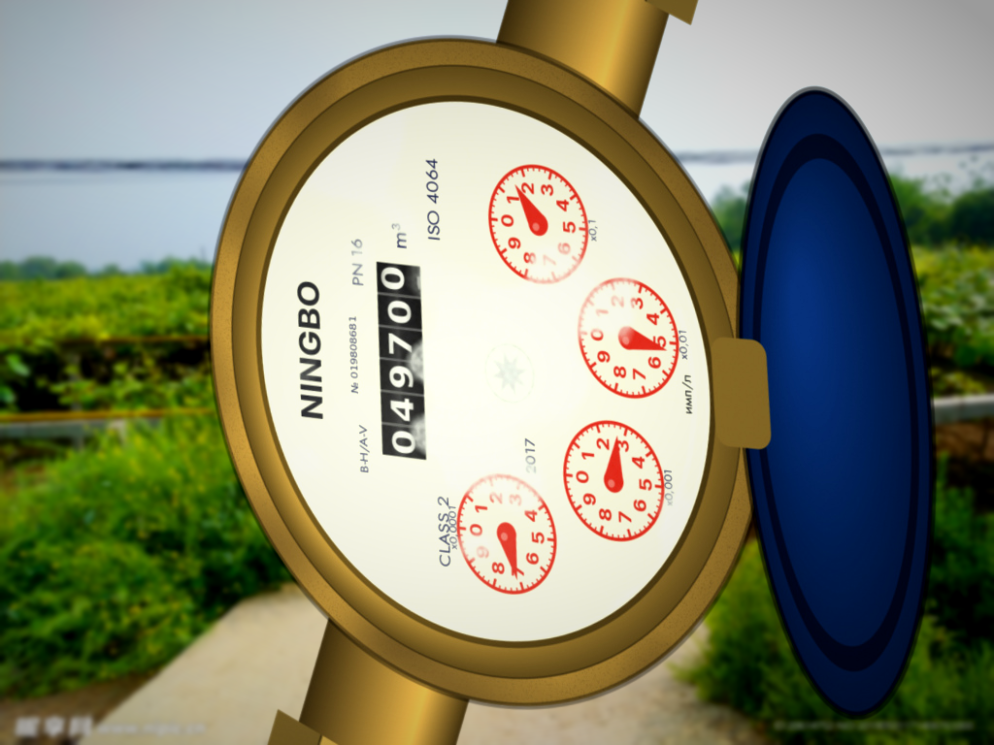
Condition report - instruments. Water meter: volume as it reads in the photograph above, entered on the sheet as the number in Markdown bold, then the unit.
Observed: **49700.1527** m³
